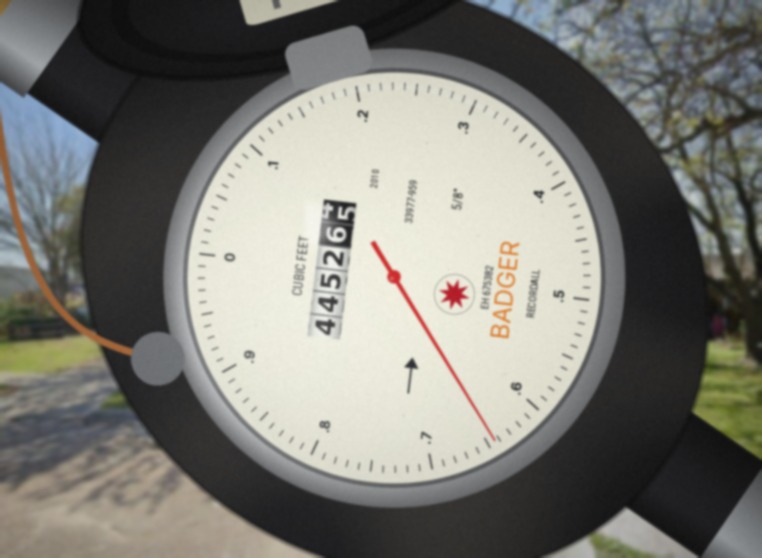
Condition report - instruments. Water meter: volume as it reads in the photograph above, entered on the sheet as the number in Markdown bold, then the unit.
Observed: **445264.64** ft³
